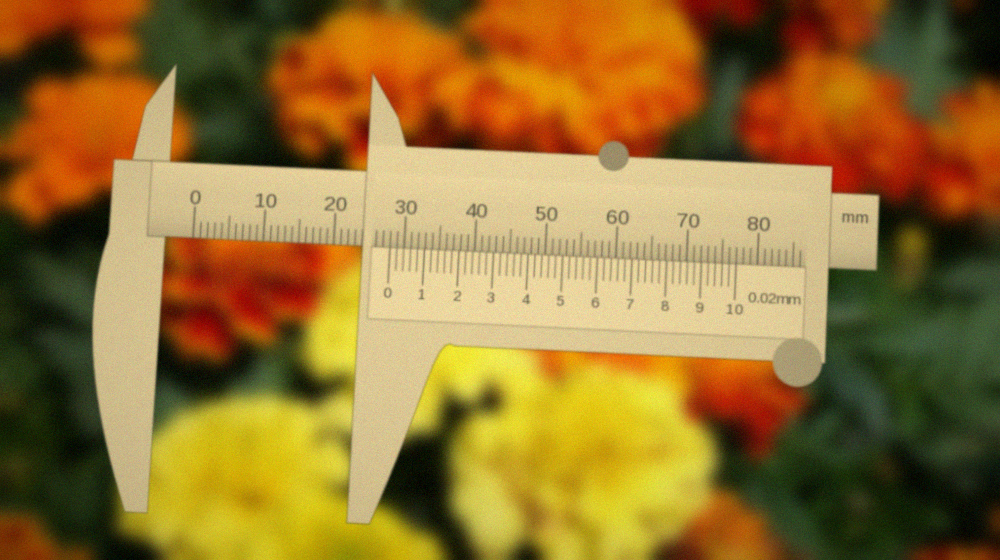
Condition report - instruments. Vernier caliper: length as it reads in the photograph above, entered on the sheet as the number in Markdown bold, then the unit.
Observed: **28.0** mm
